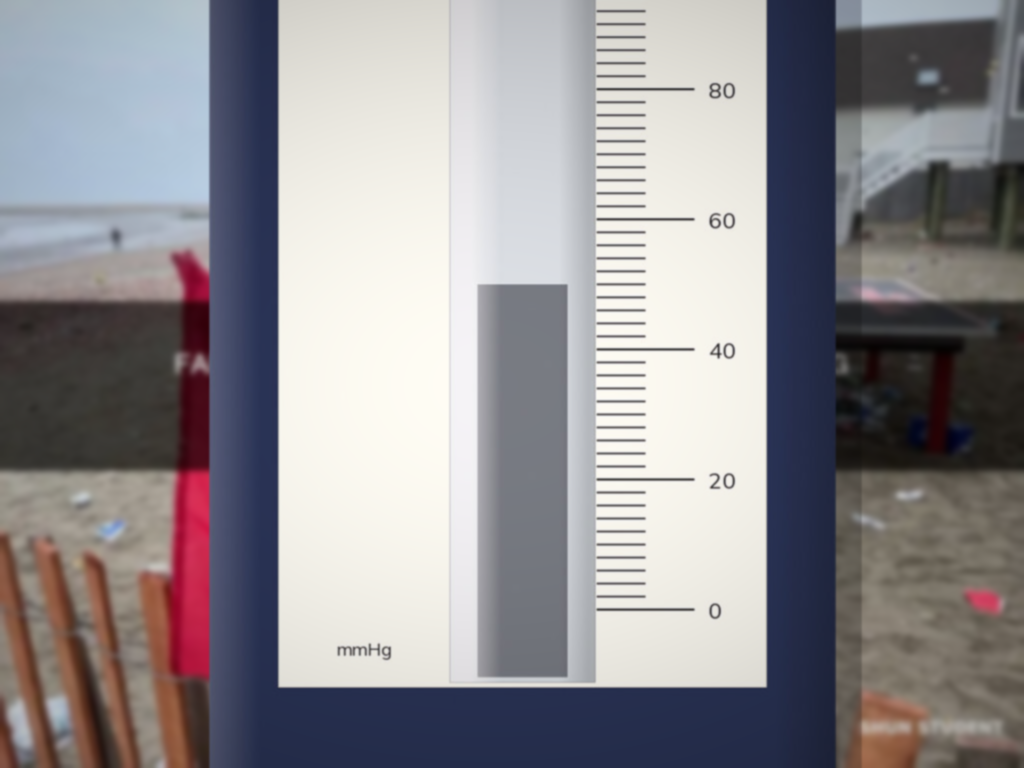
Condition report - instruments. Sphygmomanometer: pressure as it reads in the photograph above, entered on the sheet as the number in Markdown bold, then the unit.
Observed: **50** mmHg
